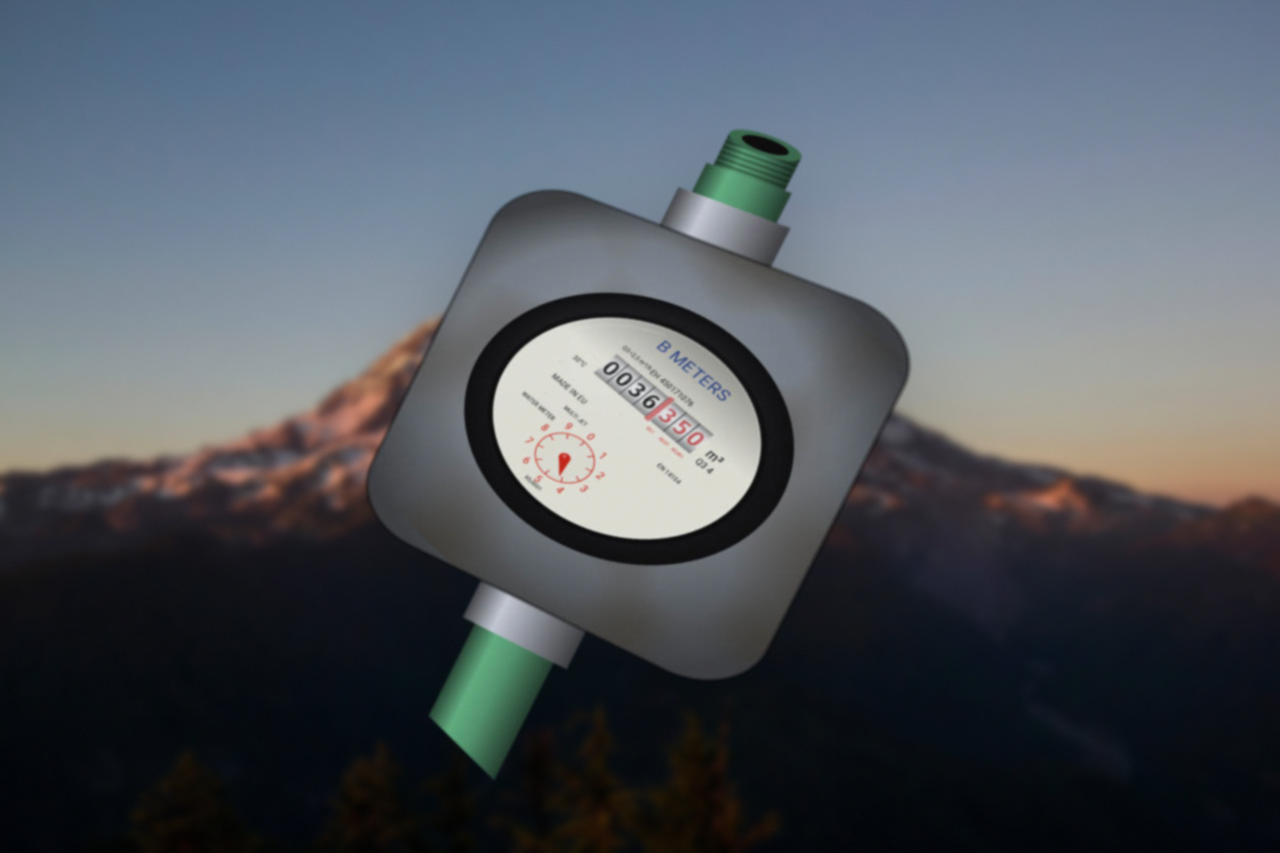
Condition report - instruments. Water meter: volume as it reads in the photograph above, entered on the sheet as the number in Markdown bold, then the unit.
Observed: **36.3504** m³
